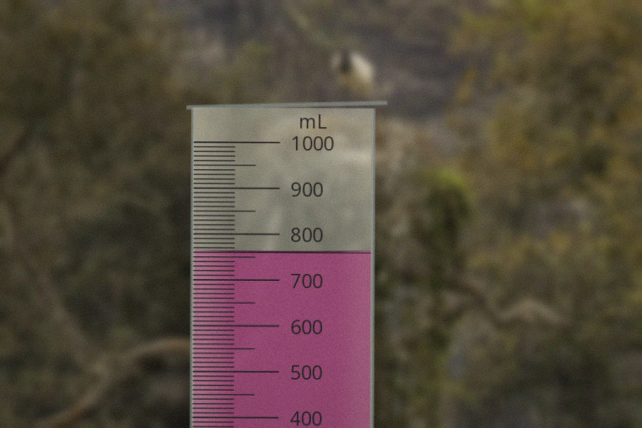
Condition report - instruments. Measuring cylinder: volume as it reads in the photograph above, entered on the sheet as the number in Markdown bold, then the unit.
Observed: **760** mL
